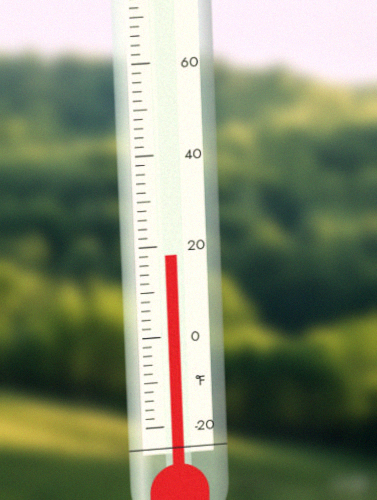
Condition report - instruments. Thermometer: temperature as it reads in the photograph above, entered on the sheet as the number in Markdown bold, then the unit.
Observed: **18** °F
